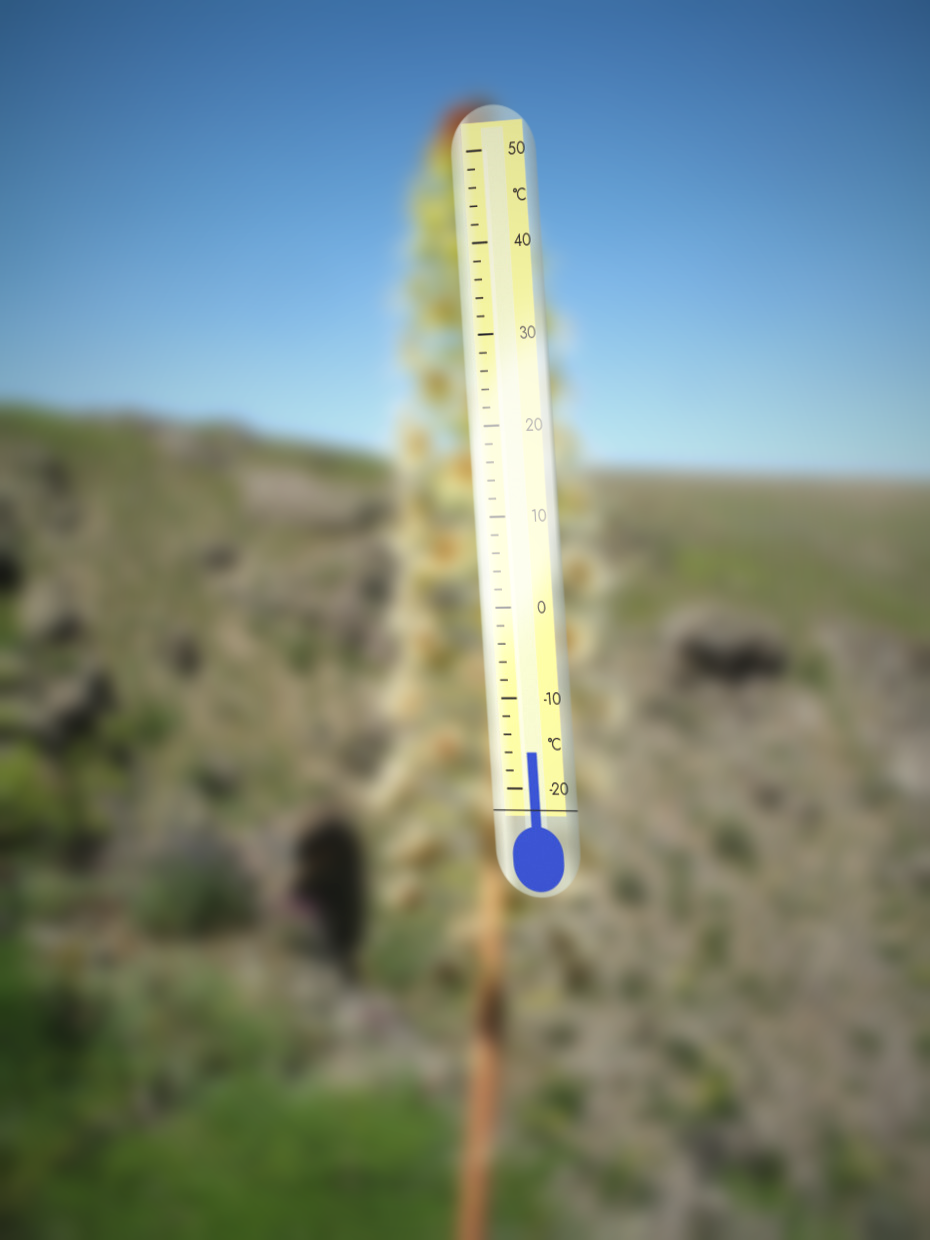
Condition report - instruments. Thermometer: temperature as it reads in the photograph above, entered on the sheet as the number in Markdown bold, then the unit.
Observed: **-16** °C
